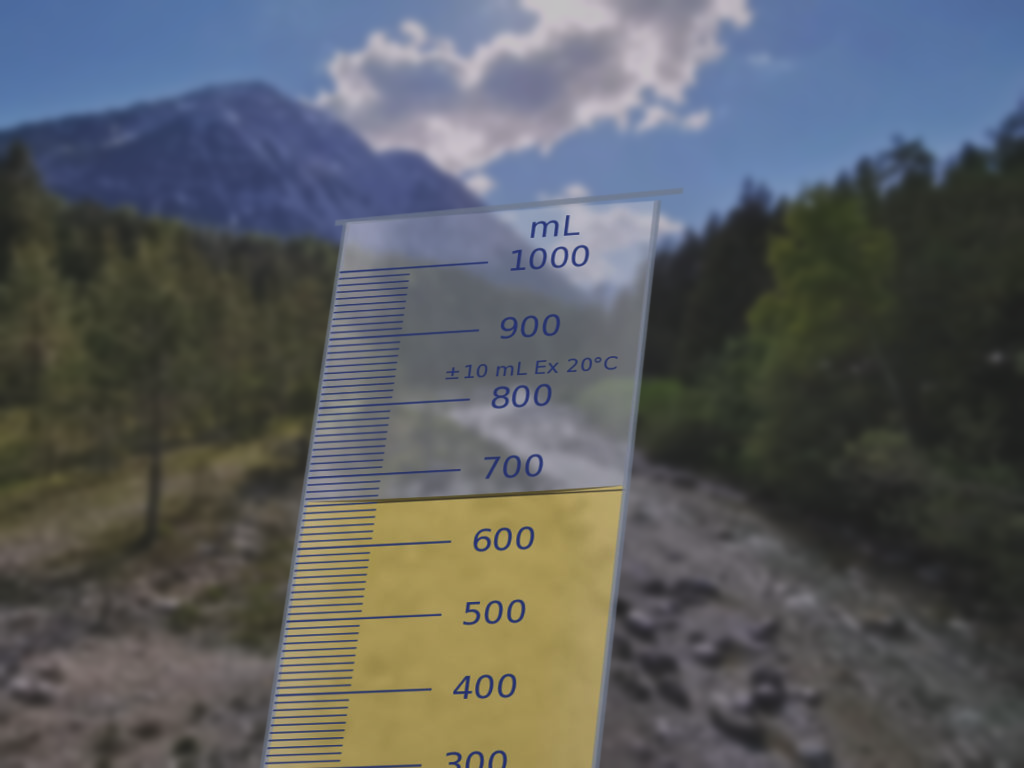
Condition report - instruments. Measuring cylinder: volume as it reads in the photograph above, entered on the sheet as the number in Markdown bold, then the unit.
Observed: **660** mL
